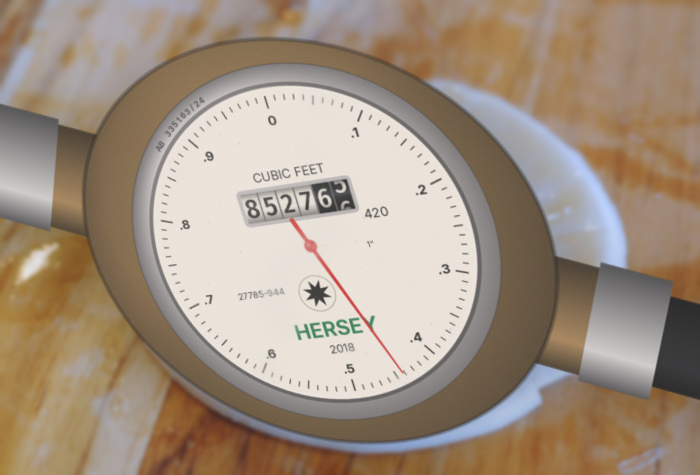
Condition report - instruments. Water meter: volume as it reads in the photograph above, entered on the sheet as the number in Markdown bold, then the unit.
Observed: **852765.44** ft³
